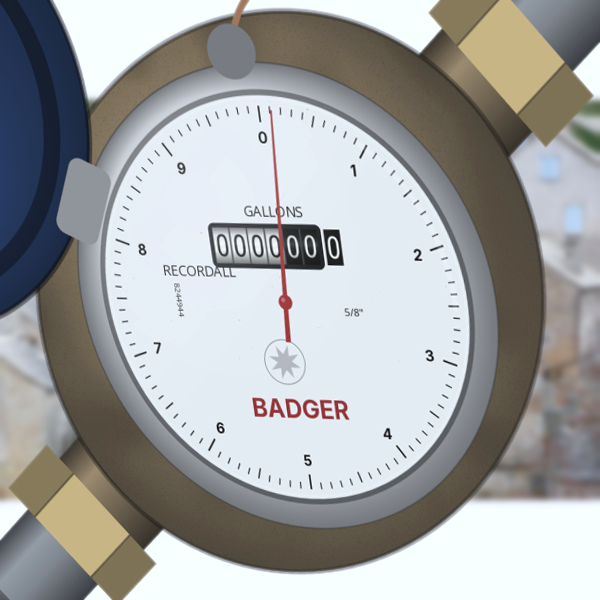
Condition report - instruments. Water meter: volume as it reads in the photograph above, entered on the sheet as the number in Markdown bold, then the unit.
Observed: **0.1** gal
